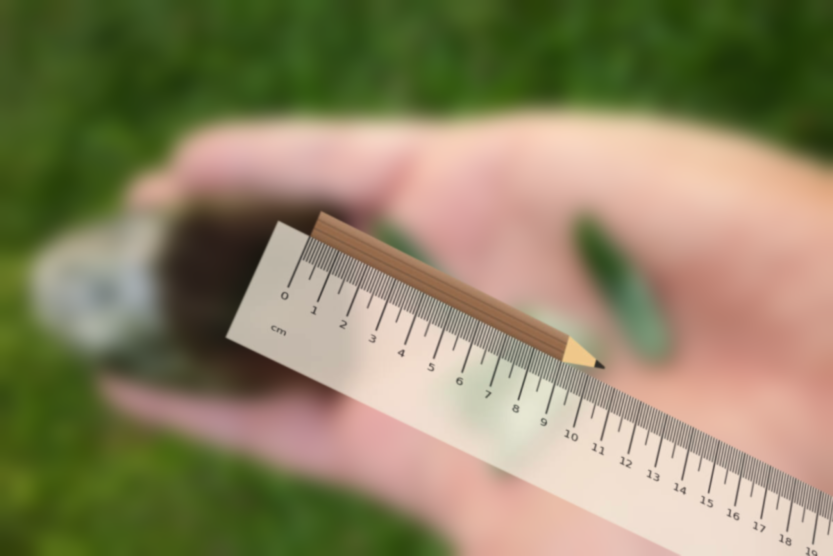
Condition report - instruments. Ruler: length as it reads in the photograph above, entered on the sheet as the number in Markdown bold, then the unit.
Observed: **10.5** cm
